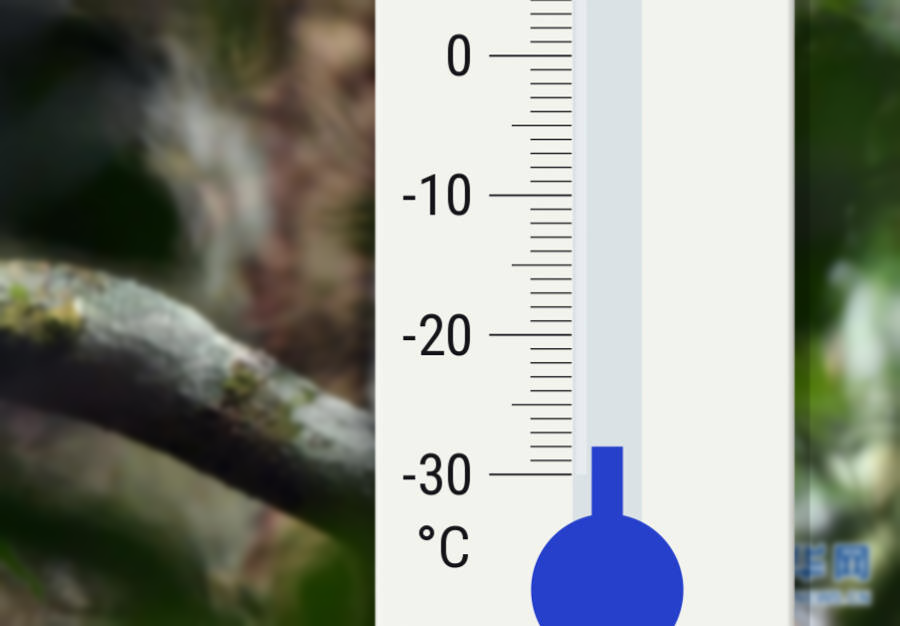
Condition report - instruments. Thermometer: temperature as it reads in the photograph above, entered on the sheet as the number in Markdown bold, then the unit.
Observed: **-28** °C
